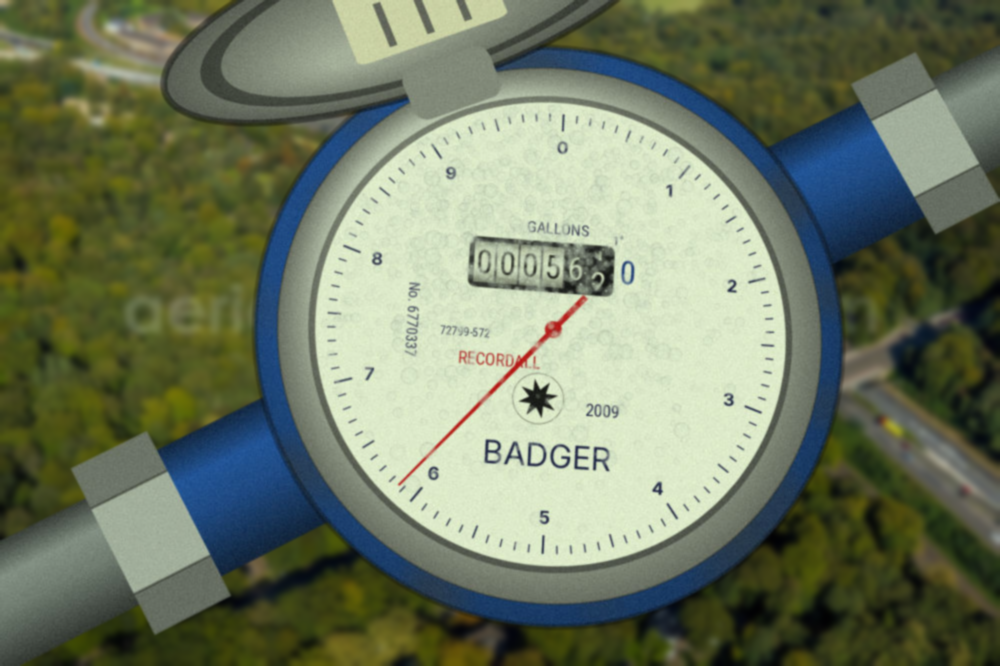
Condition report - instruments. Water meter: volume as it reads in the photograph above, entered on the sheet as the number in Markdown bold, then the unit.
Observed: **5616.1** gal
